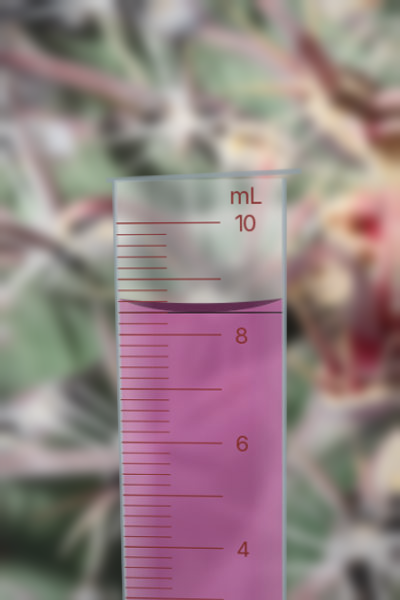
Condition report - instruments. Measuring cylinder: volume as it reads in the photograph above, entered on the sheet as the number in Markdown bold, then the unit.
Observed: **8.4** mL
